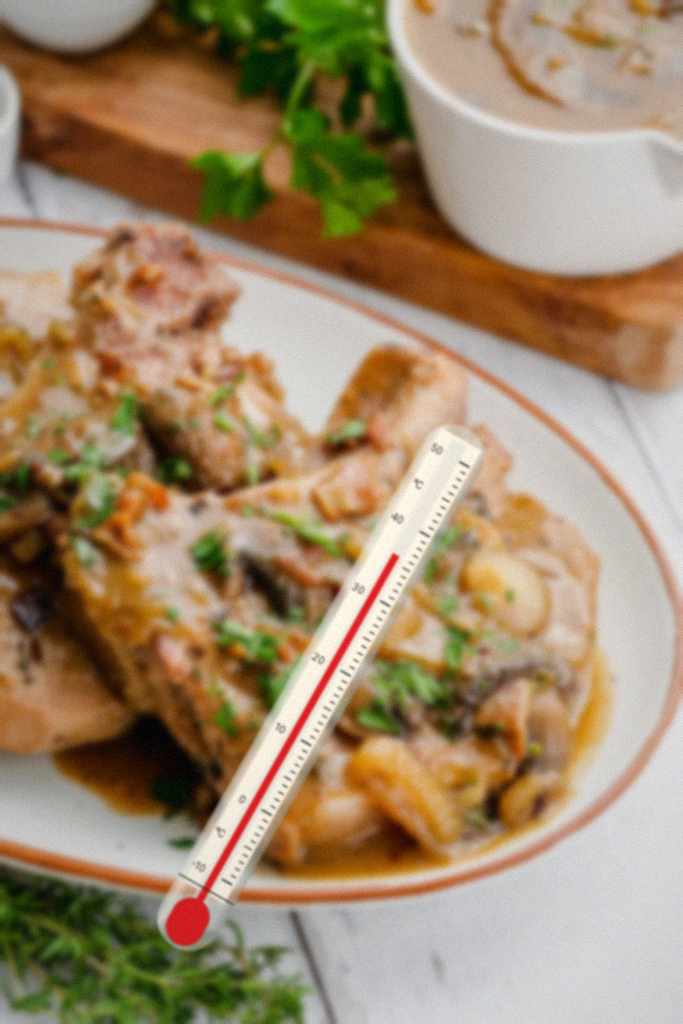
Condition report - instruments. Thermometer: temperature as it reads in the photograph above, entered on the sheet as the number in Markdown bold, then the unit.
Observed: **36** °C
